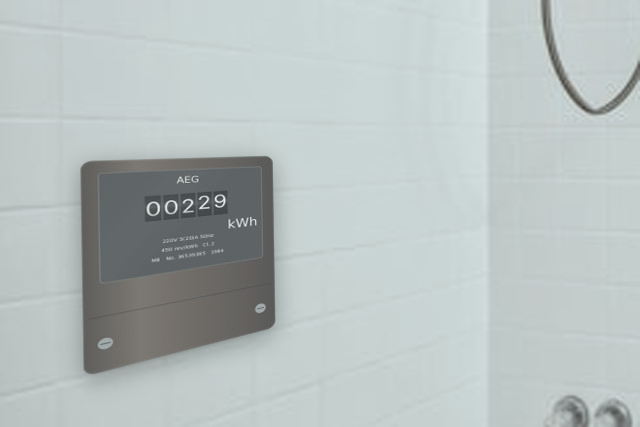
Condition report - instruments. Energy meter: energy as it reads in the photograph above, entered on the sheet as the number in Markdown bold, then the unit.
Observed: **229** kWh
